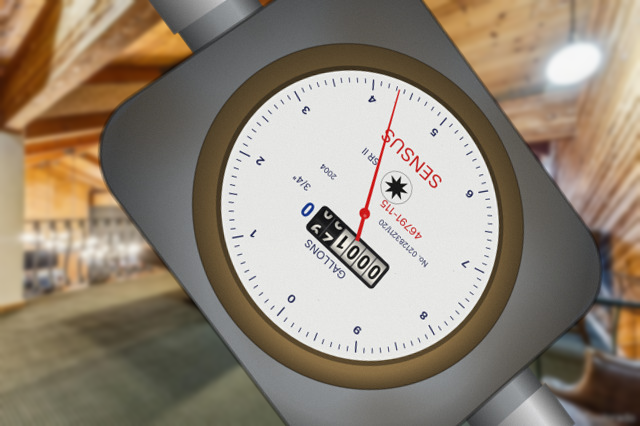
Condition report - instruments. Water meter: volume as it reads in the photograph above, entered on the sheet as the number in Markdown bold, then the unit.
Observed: **1294.3** gal
